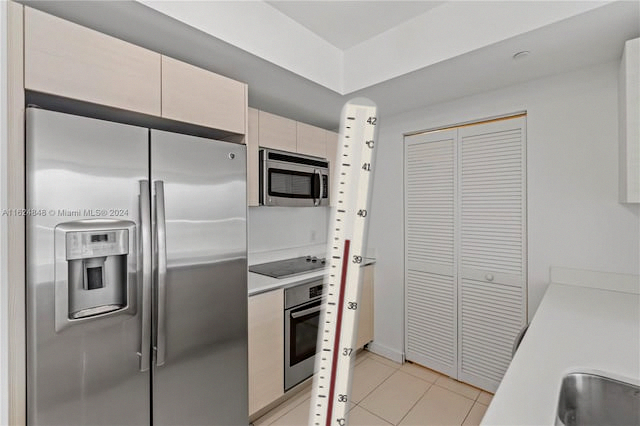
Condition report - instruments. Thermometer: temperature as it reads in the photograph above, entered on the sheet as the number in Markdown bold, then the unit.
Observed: **39.4** °C
